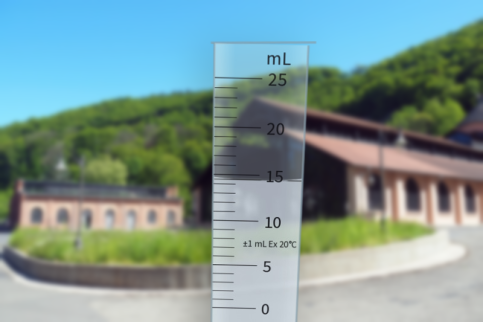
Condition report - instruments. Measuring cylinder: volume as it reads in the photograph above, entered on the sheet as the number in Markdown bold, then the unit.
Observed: **14.5** mL
